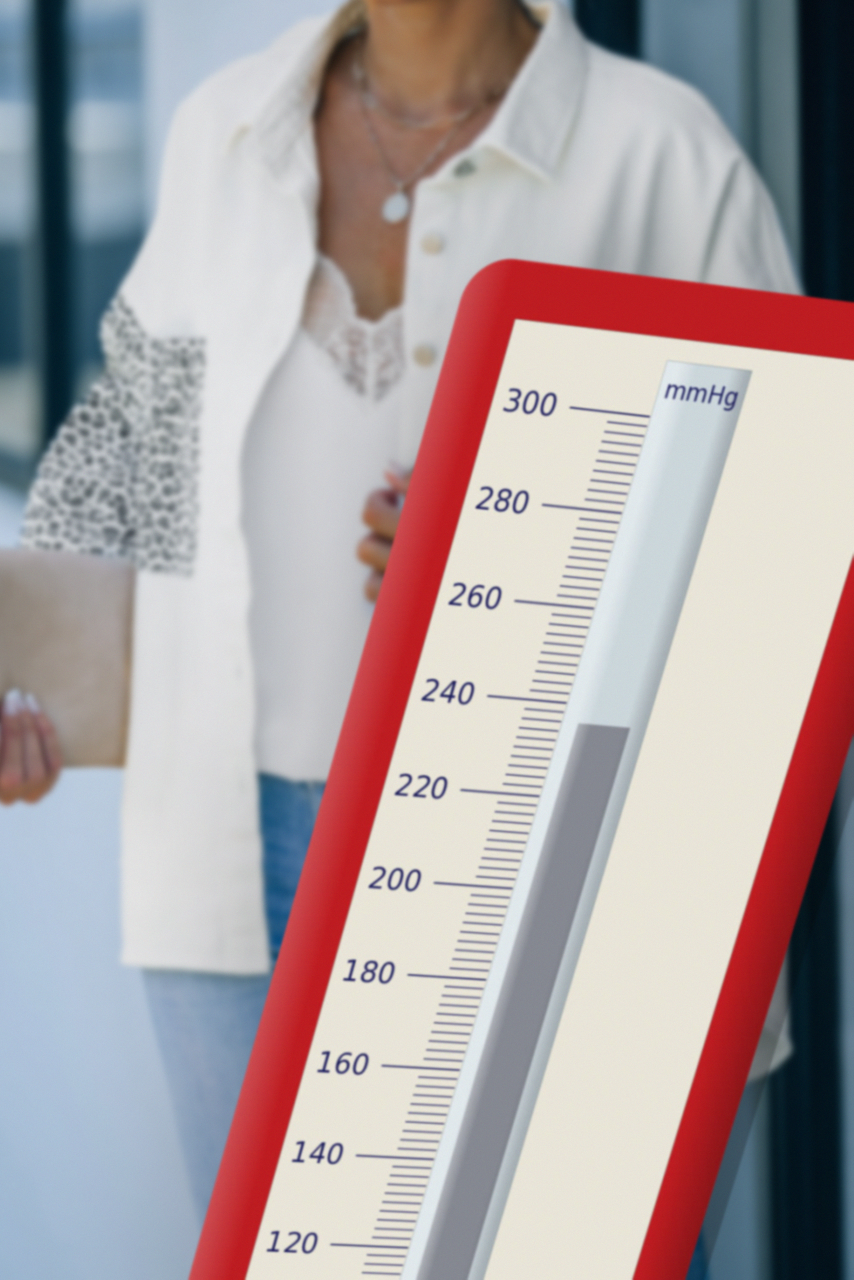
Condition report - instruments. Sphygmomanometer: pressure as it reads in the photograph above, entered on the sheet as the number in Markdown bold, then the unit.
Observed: **236** mmHg
